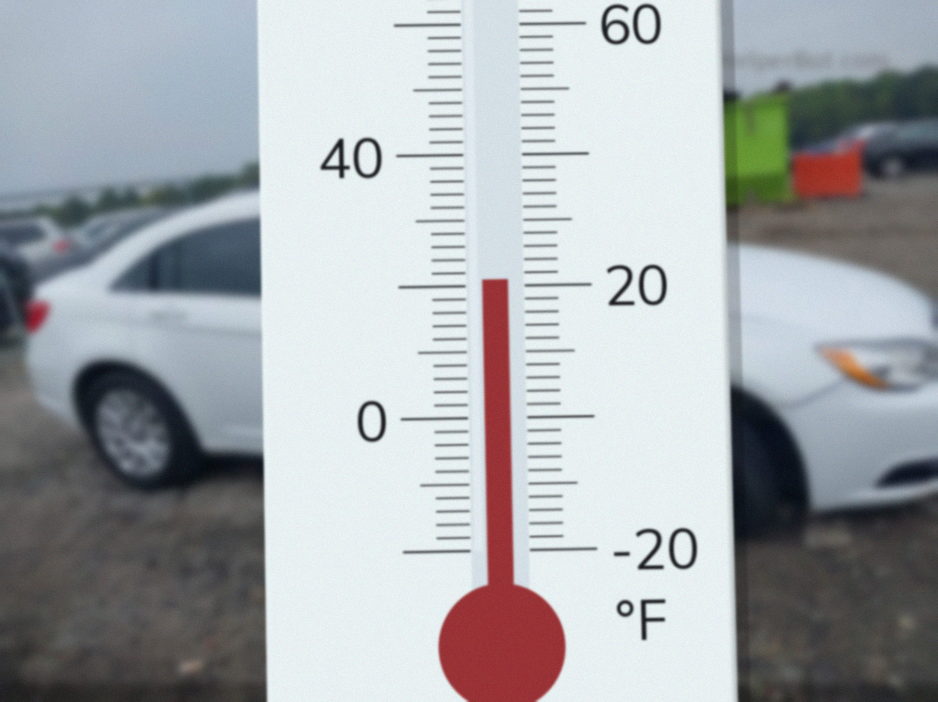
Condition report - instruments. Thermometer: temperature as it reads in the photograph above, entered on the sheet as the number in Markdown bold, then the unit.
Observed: **21** °F
